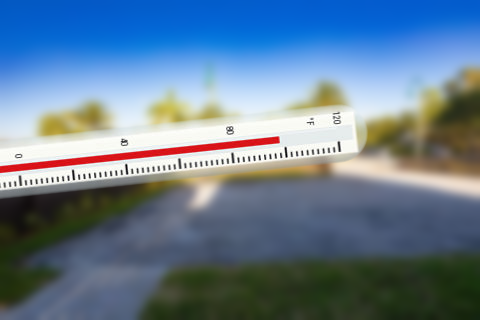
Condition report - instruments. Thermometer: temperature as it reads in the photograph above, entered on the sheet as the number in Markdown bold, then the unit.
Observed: **98** °F
